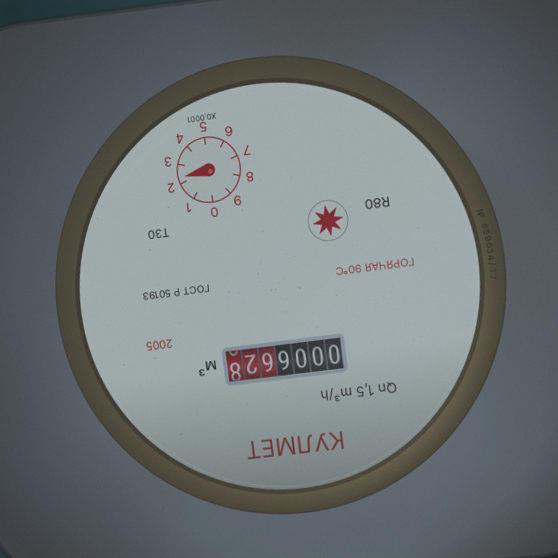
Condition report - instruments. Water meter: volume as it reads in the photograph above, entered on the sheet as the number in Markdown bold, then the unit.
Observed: **6.6282** m³
